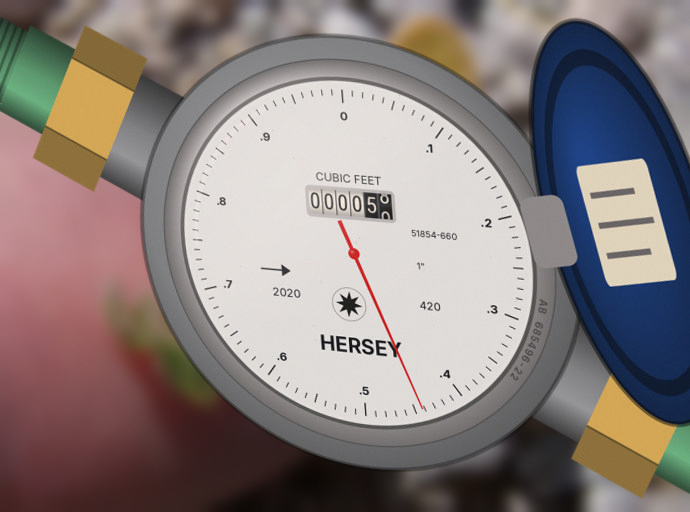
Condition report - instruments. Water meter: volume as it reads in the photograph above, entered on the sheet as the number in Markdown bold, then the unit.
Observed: **58.44** ft³
